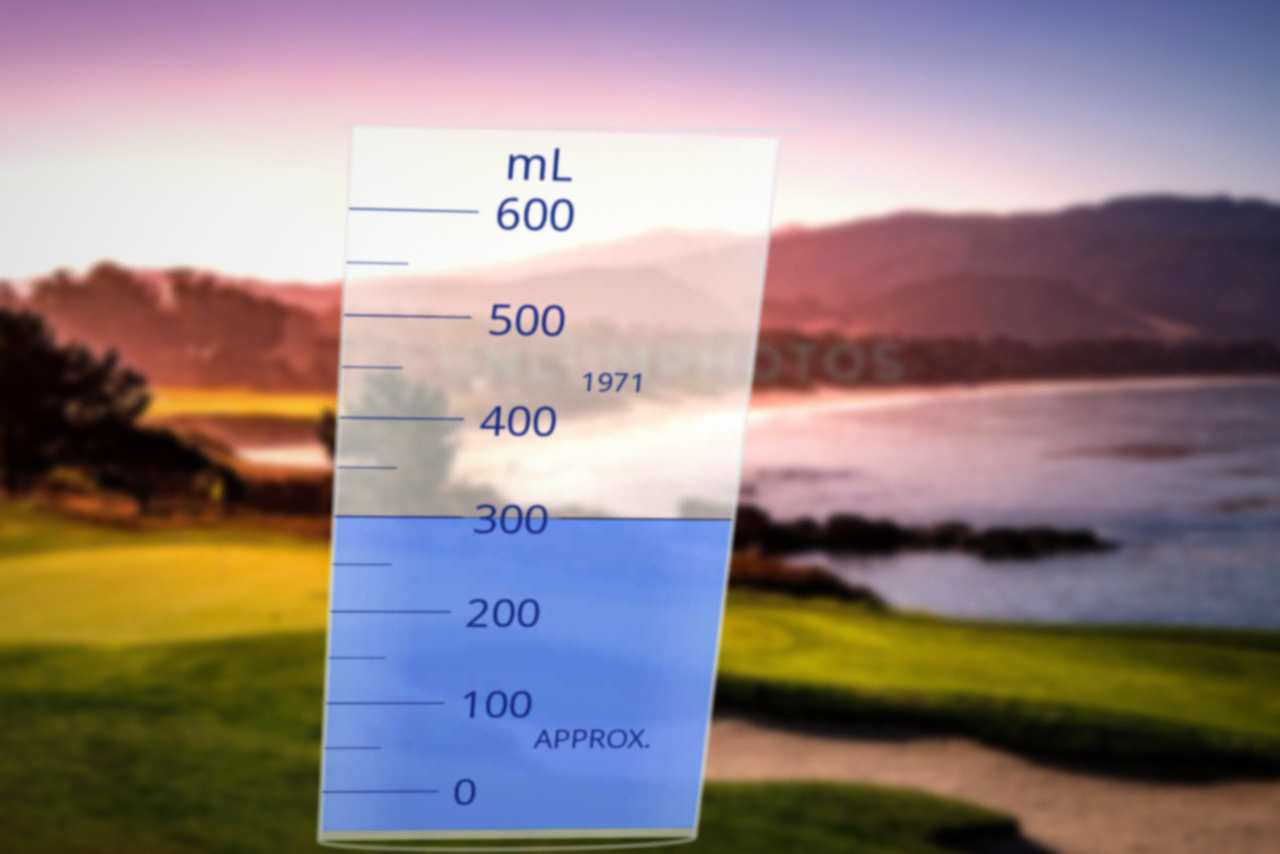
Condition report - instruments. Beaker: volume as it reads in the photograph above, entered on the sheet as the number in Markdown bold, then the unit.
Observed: **300** mL
